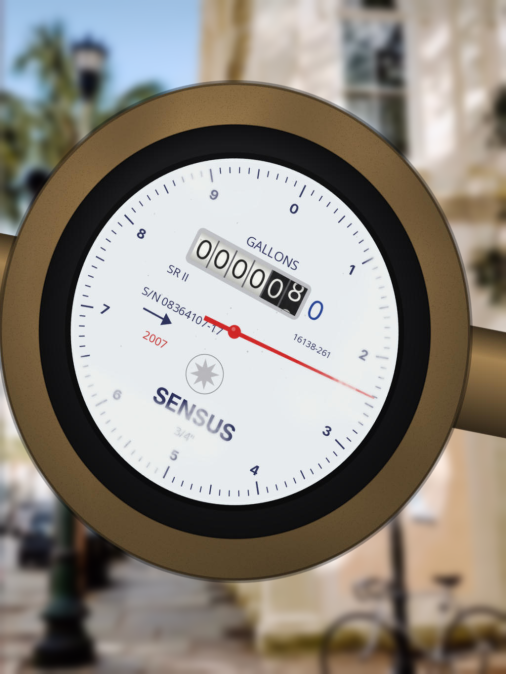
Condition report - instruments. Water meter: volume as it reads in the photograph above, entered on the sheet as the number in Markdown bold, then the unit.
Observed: **82.4** gal
